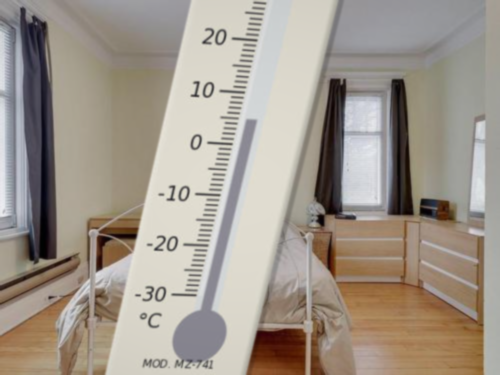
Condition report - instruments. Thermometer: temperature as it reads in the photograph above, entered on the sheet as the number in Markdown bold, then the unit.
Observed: **5** °C
